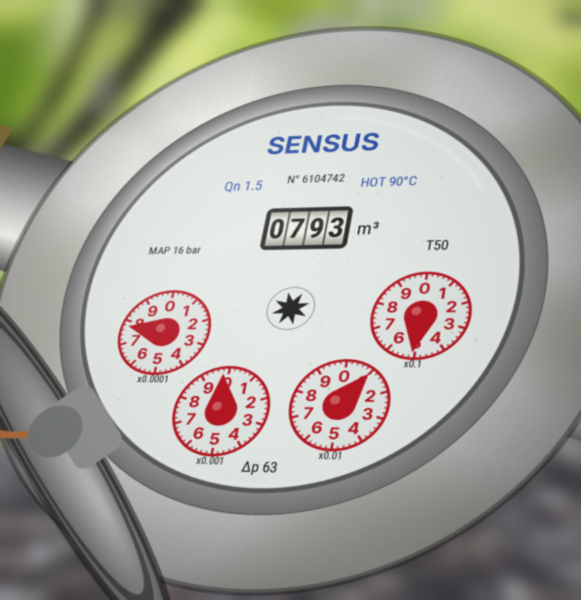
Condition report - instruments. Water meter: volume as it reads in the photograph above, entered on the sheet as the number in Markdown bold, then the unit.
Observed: **793.5097** m³
